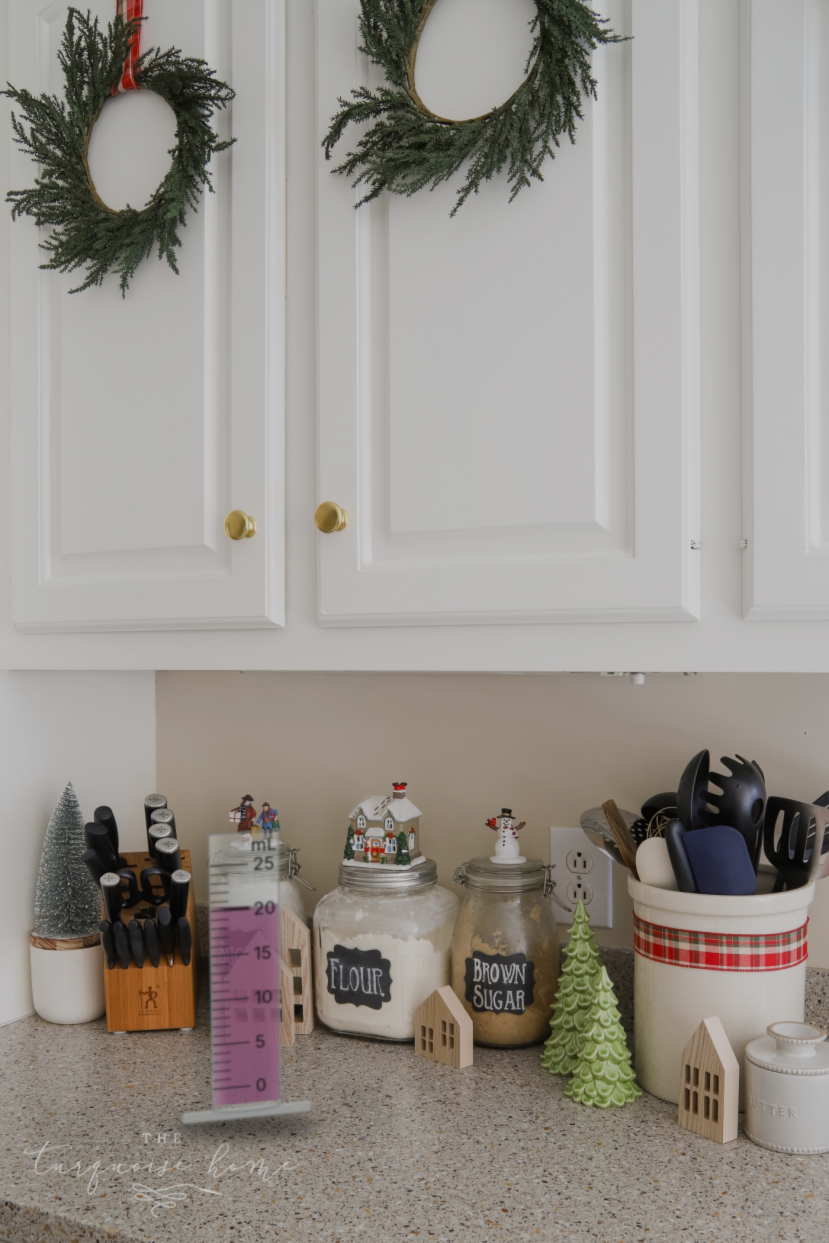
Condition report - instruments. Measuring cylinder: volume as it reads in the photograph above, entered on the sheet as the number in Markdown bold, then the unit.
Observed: **20** mL
